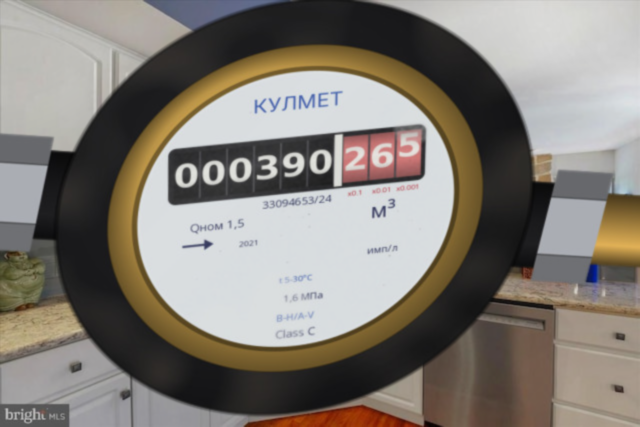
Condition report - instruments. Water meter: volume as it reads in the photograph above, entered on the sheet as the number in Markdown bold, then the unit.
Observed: **390.265** m³
